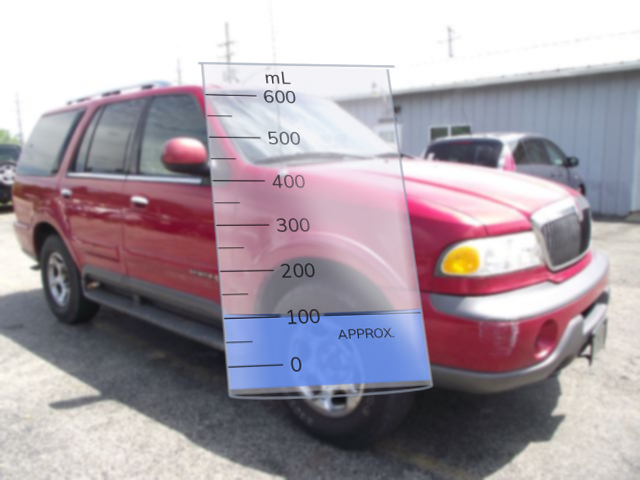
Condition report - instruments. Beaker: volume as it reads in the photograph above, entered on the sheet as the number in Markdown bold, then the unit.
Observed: **100** mL
